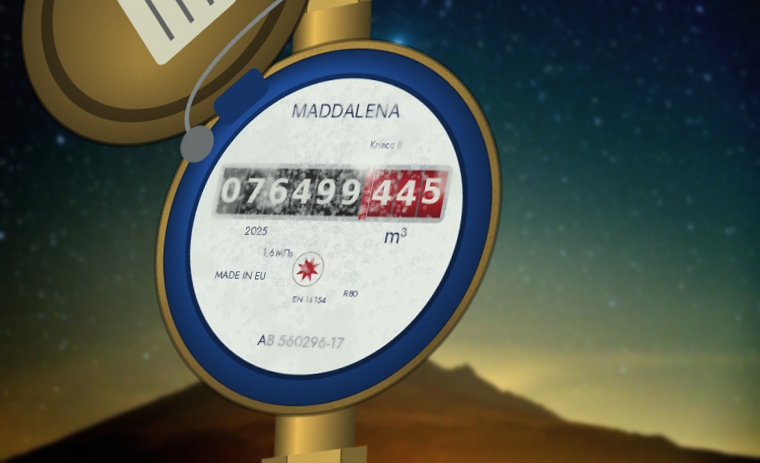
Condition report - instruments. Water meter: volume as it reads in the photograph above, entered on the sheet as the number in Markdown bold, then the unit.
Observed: **76499.445** m³
